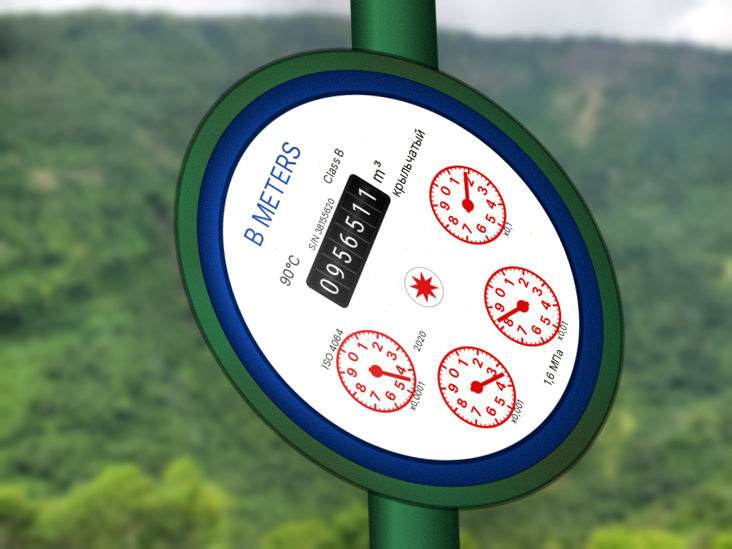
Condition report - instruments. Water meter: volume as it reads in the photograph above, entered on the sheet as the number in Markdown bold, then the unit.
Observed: **956511.1834** m³
